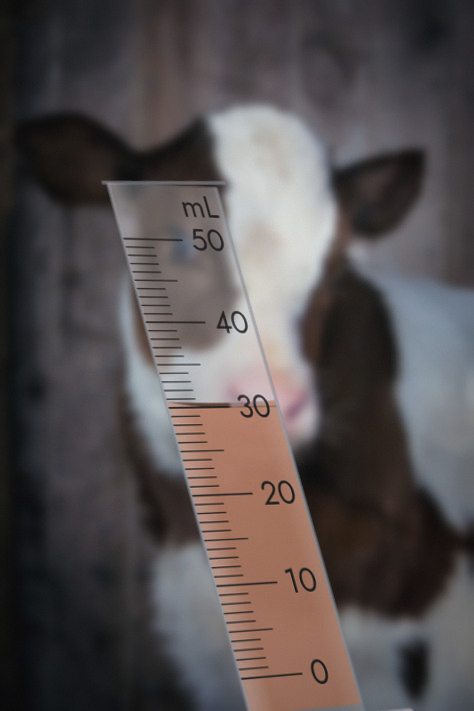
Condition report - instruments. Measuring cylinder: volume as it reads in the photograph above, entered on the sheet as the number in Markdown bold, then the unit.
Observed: **30** mL
